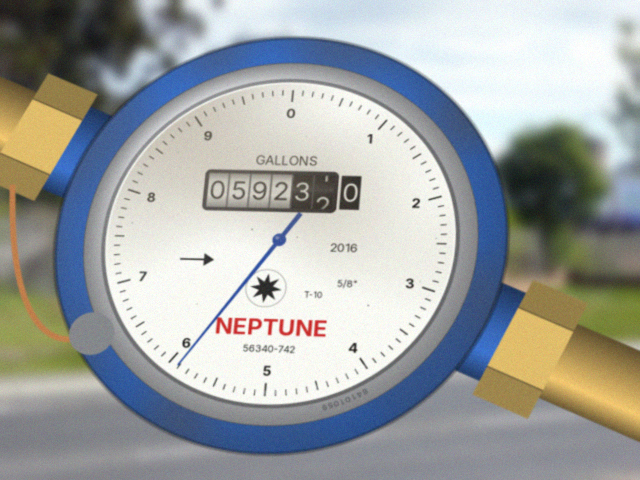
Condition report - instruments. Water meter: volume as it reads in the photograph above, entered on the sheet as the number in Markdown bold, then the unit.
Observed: **592315.9** gal
